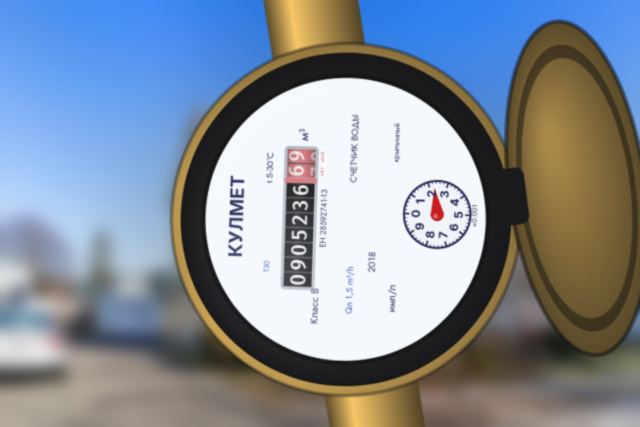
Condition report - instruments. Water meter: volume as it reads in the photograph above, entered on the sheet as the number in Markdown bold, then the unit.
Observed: **905236.692** m³
